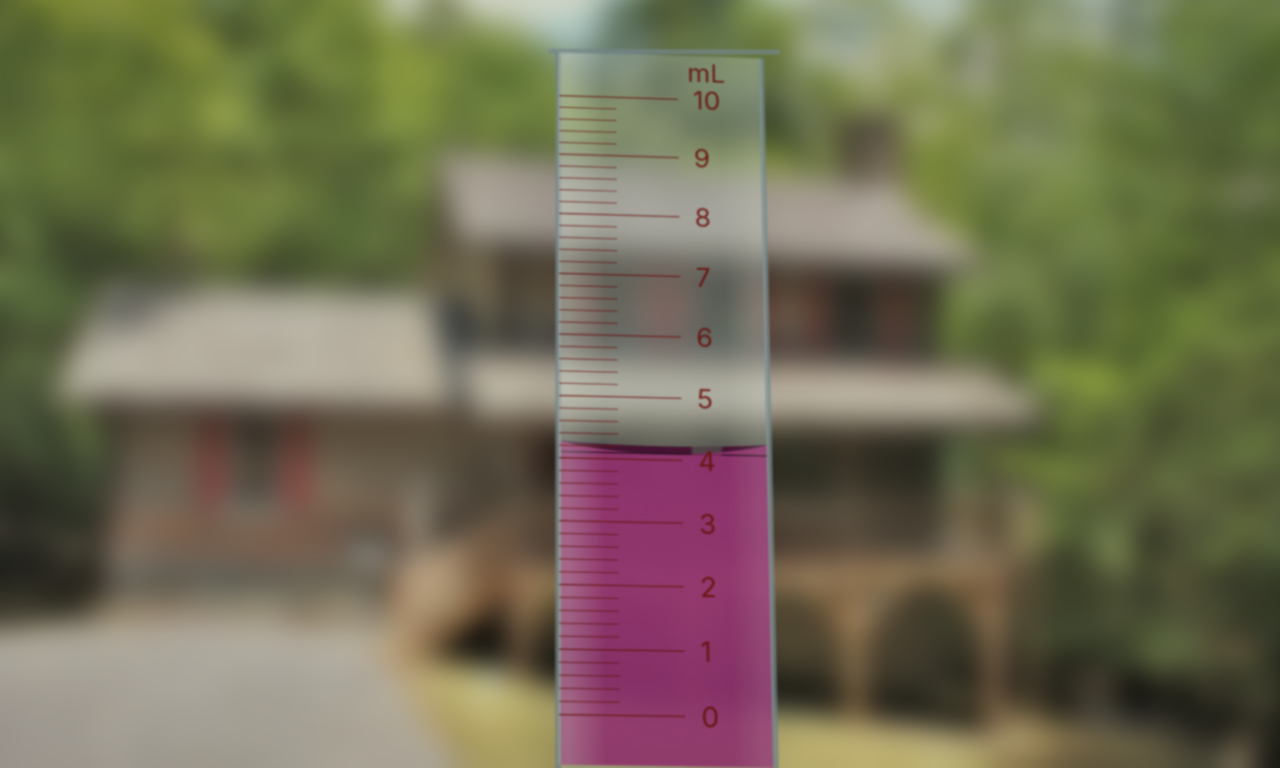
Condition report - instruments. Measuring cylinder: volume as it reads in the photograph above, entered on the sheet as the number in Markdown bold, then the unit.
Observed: **4.1** mL
